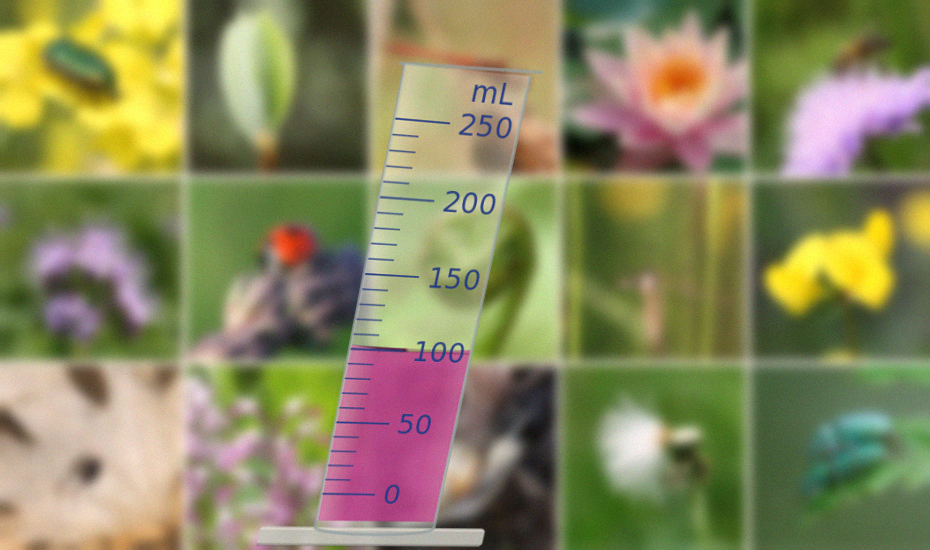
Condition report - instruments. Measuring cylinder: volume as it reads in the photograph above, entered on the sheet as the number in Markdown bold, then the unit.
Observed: **100** mL
